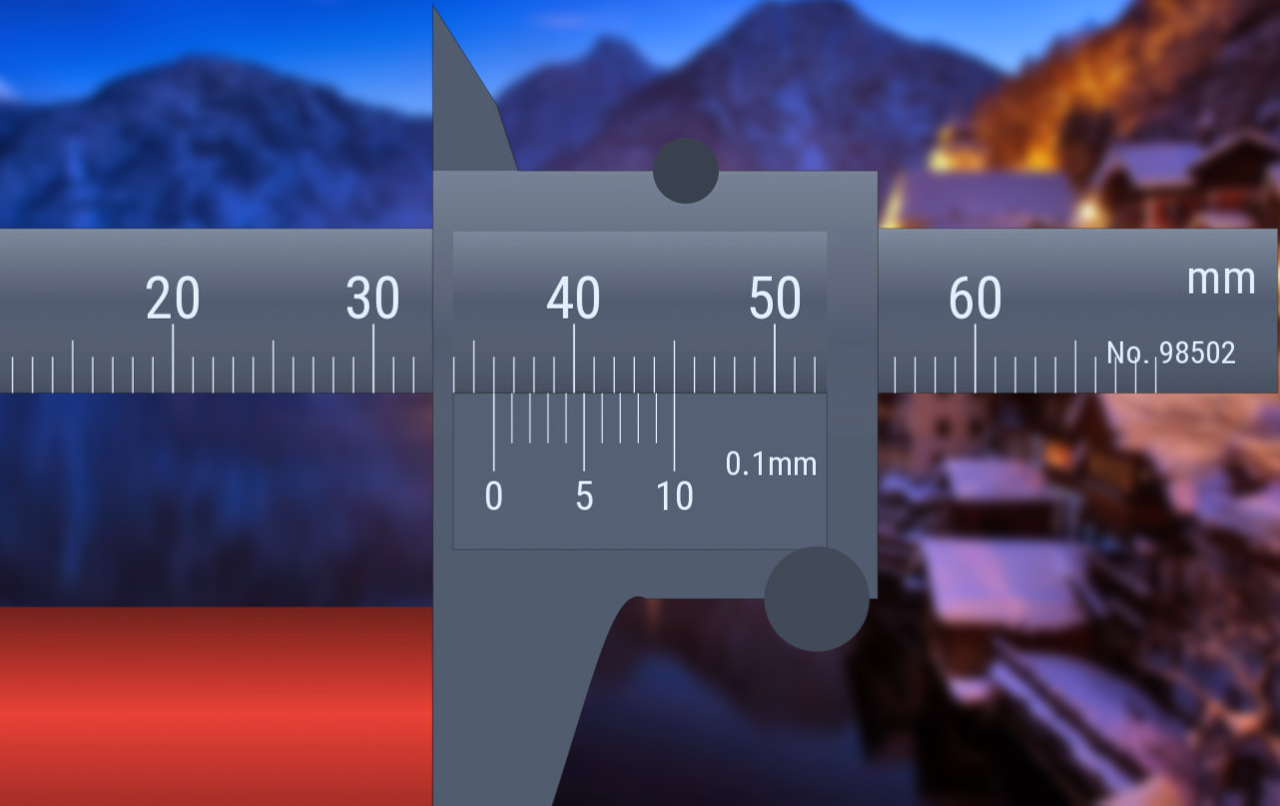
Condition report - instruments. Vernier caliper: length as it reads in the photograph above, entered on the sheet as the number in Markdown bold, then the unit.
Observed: **36.0** mm
